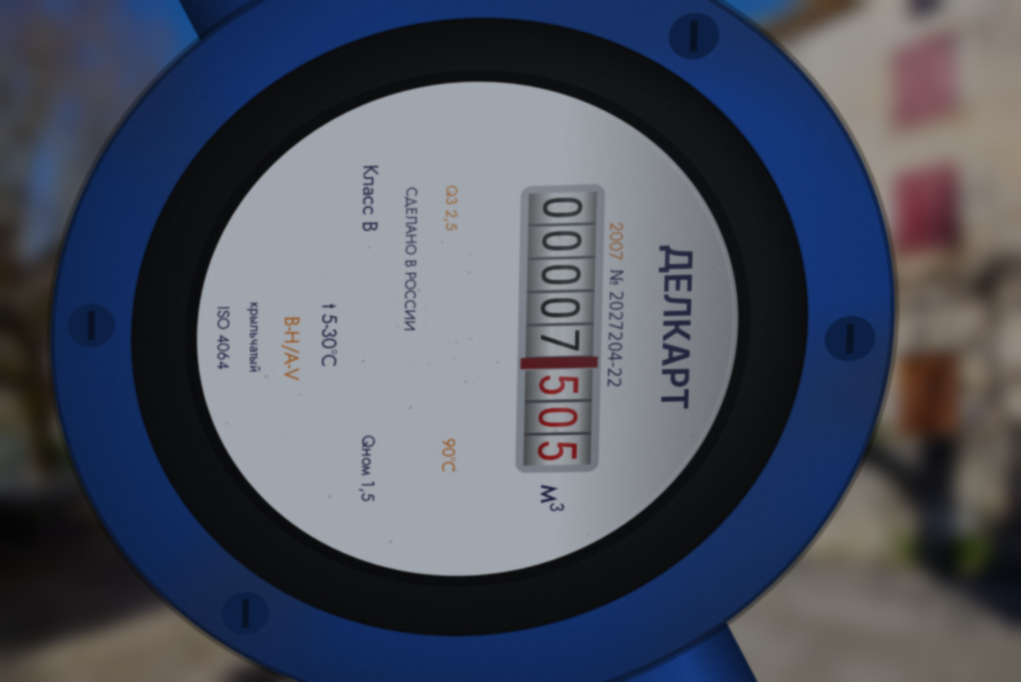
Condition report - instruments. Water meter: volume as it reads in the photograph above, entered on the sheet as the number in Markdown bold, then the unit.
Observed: **7.505** m³
